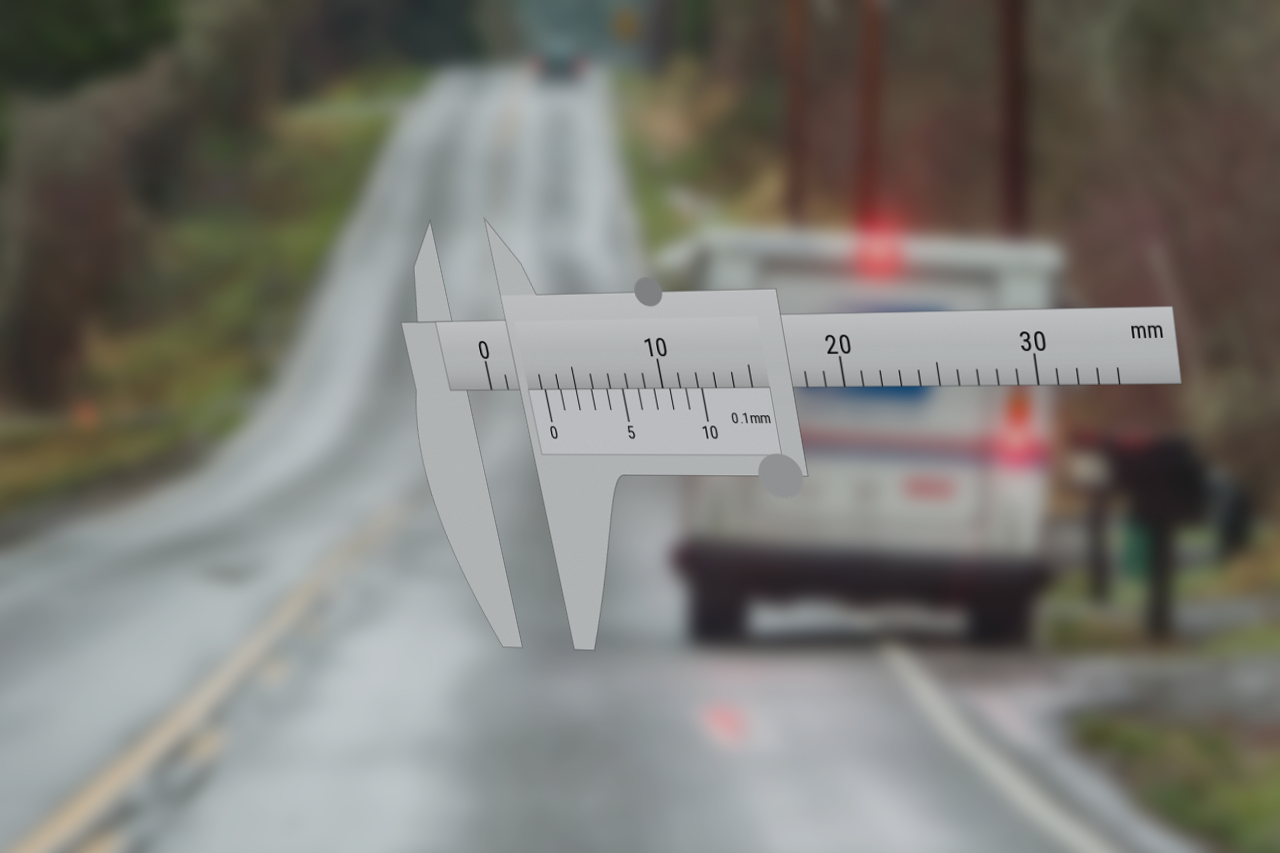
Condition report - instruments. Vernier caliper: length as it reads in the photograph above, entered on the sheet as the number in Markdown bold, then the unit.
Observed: **3.2** mm
